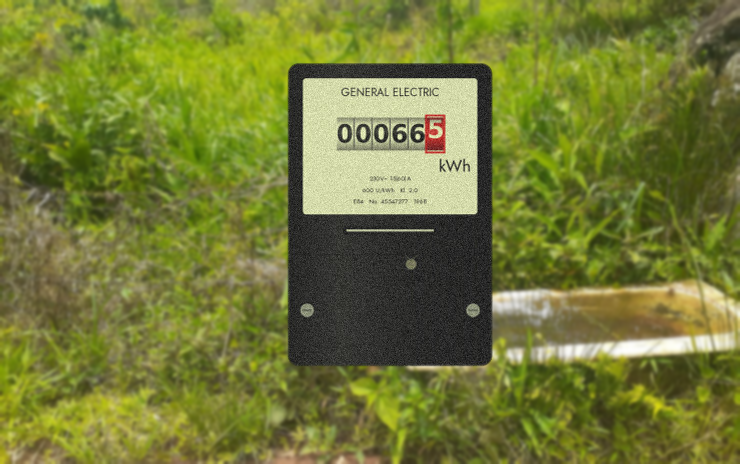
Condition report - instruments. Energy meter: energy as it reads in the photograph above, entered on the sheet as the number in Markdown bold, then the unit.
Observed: **66.5** kWh
